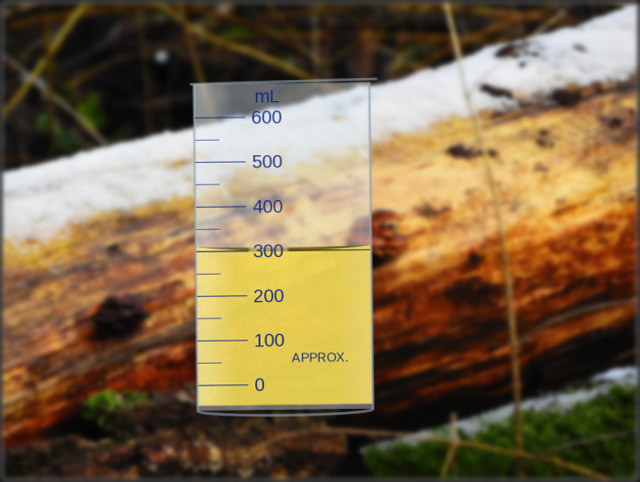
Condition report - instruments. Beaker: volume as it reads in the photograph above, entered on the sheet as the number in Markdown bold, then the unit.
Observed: **300** mL
